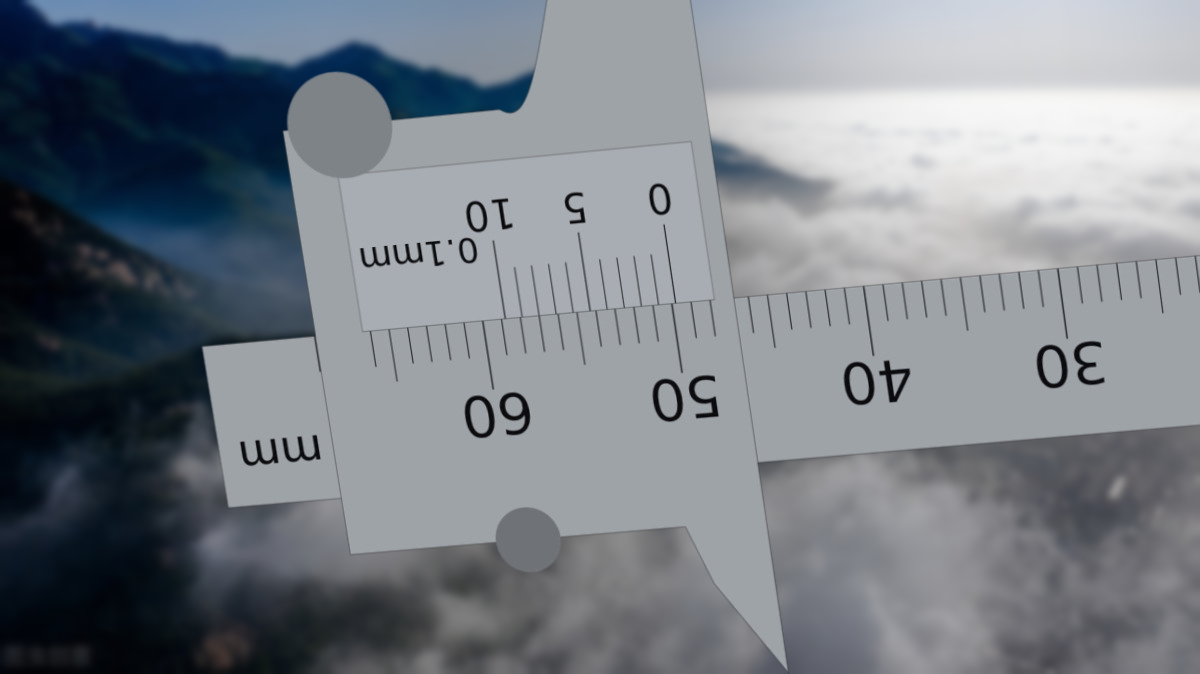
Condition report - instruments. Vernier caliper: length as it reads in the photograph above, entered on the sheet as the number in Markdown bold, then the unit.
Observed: **49.8** mm
